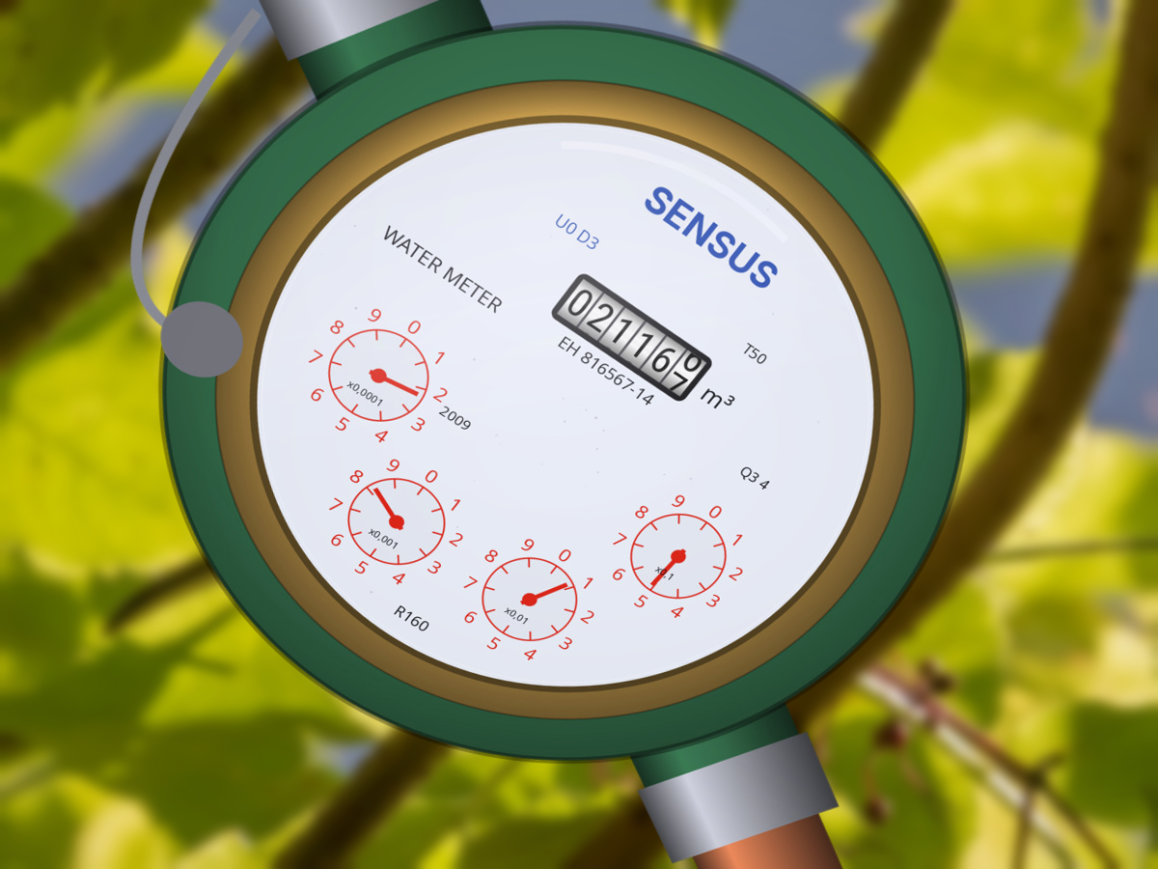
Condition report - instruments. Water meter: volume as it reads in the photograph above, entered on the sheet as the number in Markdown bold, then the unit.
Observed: **21166.5082** m³
